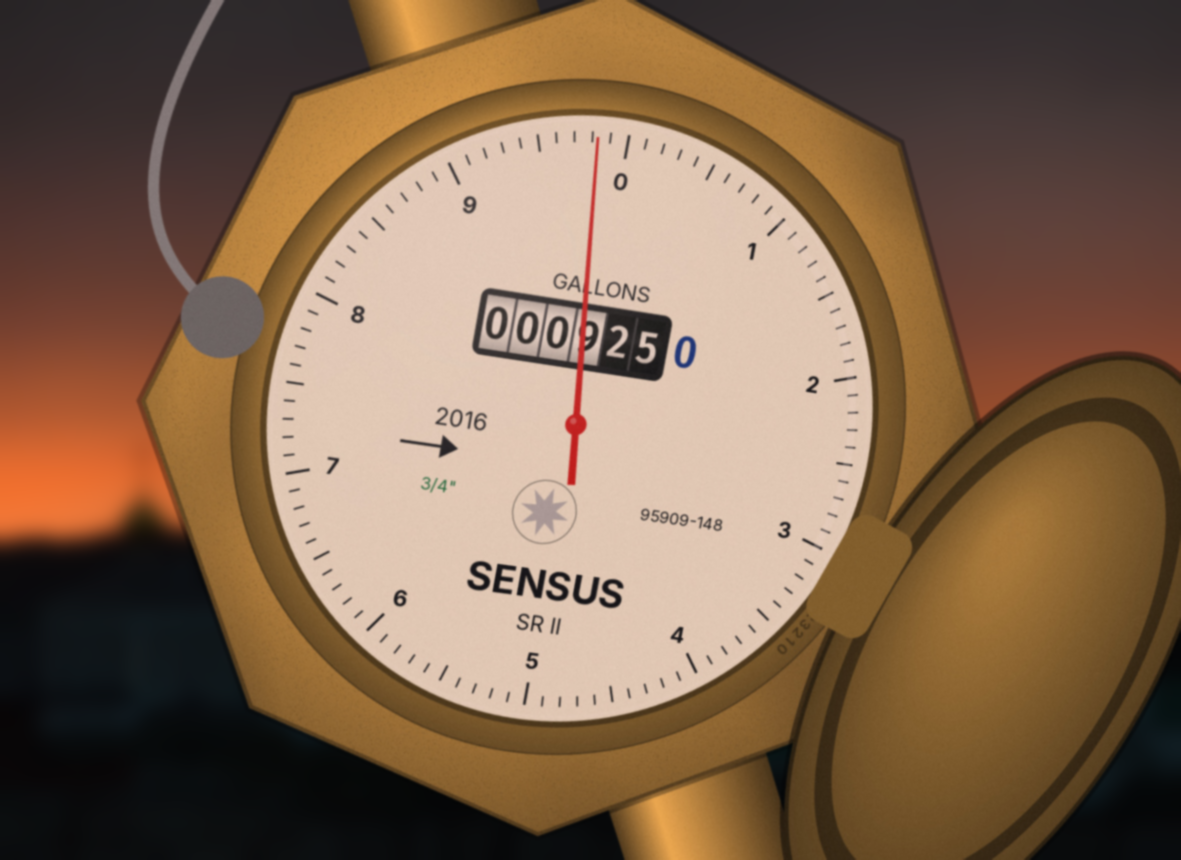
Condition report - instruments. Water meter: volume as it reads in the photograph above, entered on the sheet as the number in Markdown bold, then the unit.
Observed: **9249.8** gal
